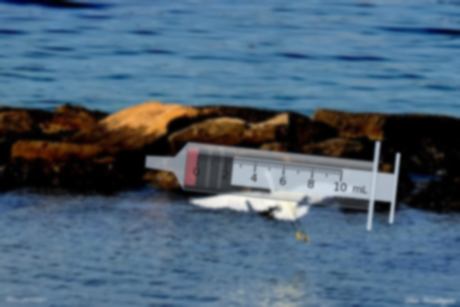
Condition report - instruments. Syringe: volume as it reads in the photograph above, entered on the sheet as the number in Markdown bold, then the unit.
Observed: **0** mL
